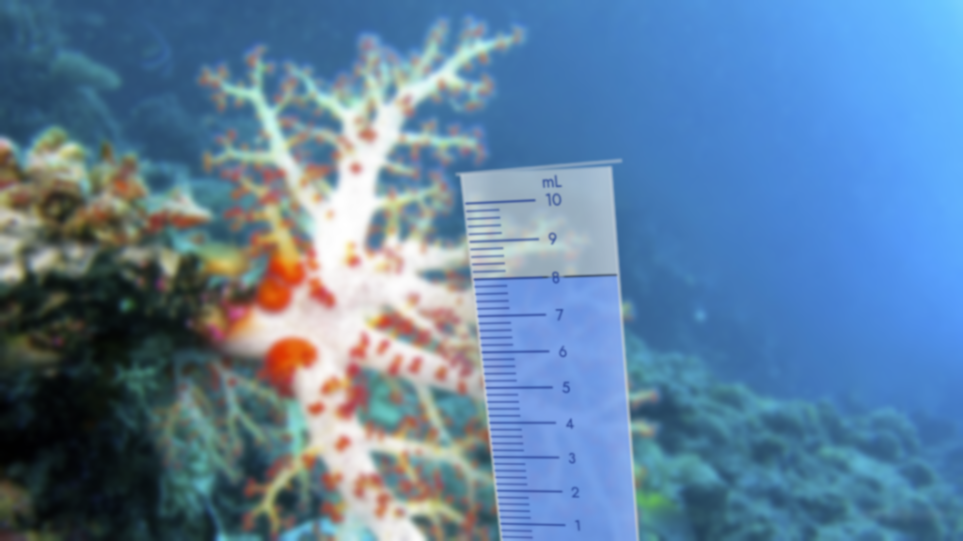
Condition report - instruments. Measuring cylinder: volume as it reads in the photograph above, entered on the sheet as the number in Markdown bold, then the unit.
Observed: **8** mL
